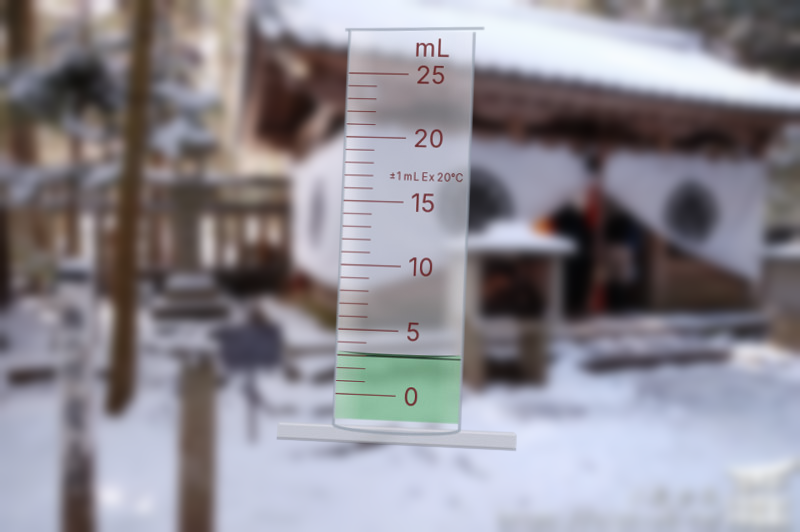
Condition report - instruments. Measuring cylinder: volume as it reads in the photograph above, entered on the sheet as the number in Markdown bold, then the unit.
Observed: **3** mL
